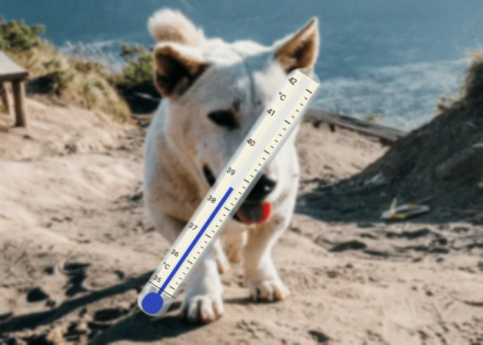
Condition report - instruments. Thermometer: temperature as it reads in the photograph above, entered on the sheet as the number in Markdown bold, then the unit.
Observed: **38.6** °C
